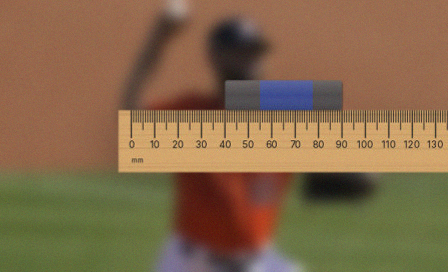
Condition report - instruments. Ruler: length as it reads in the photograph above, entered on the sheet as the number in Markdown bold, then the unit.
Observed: **50** mm
